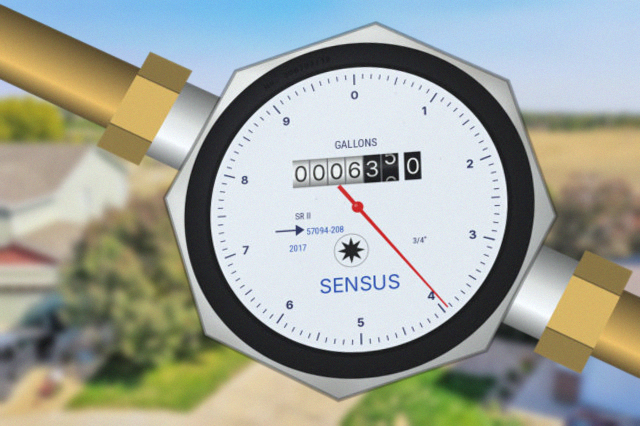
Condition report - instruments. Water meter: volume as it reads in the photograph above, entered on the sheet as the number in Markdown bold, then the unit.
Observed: **6353.9** gal
